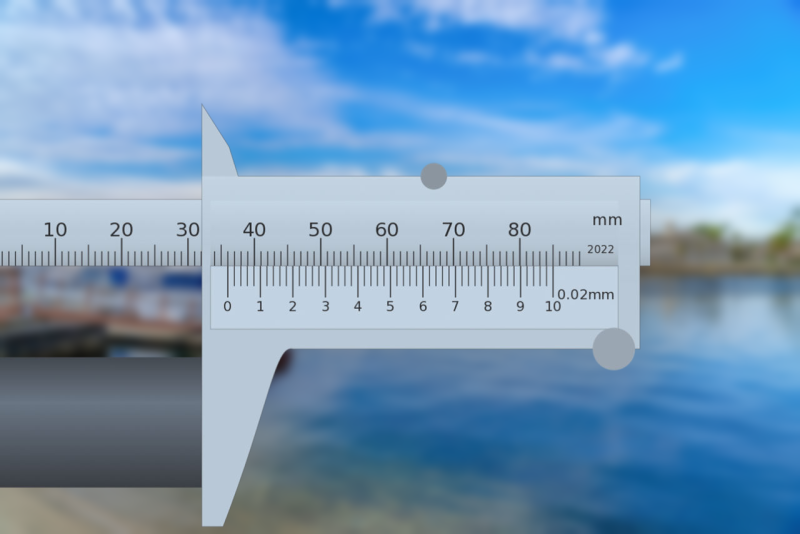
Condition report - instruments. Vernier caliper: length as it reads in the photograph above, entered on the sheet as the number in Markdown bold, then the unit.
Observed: **36.0** mm
